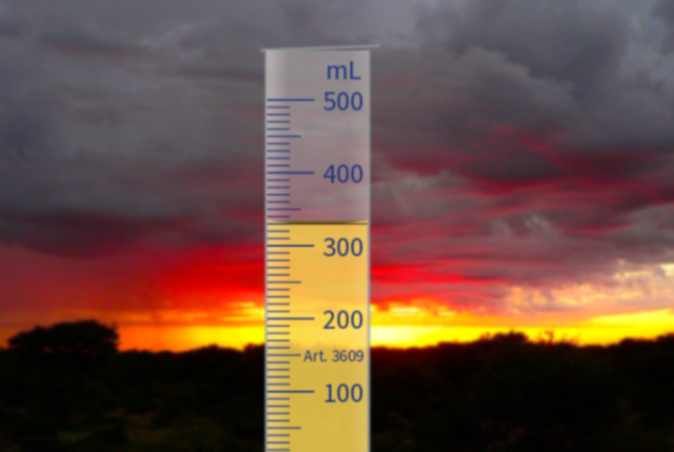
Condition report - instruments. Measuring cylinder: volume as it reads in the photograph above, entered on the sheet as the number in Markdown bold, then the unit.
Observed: **330** mL
